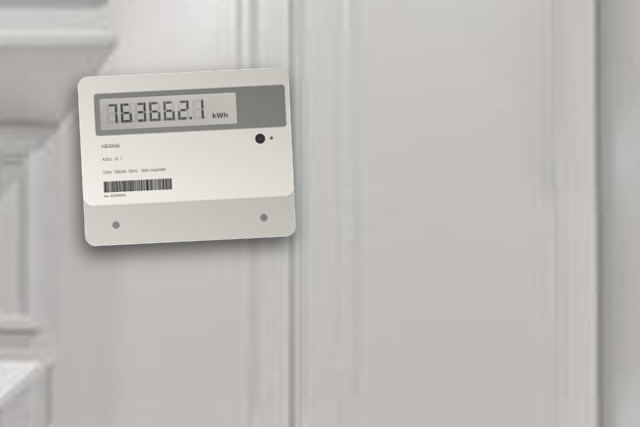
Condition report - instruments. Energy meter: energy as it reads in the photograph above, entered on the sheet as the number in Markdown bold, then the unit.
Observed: **763662.1** kWh
